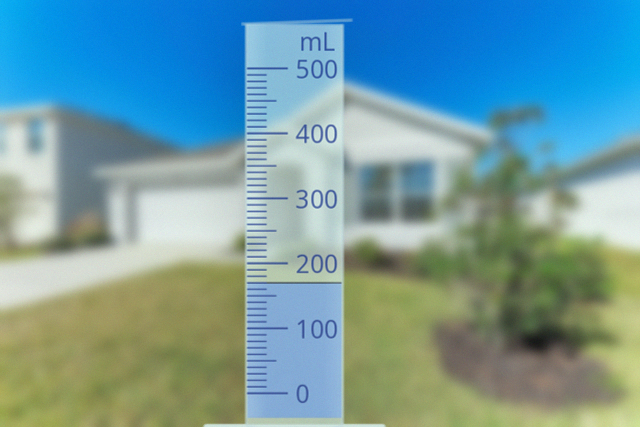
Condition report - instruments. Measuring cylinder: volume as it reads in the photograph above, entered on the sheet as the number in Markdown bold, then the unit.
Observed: **170** mL
